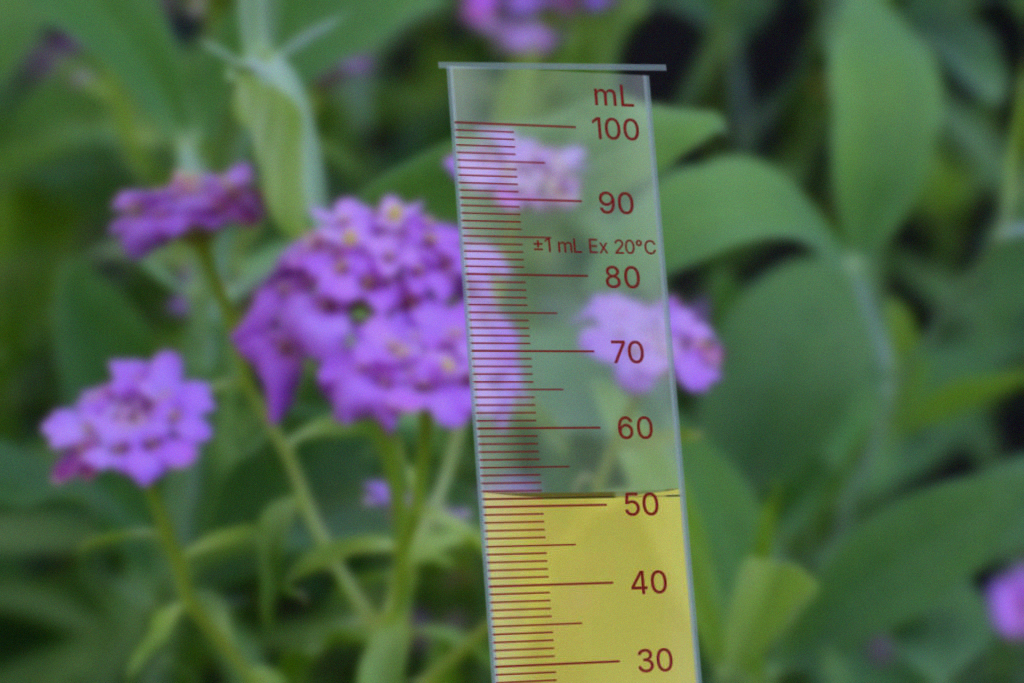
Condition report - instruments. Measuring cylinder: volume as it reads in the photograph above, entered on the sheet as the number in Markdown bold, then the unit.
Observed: **51** mL
